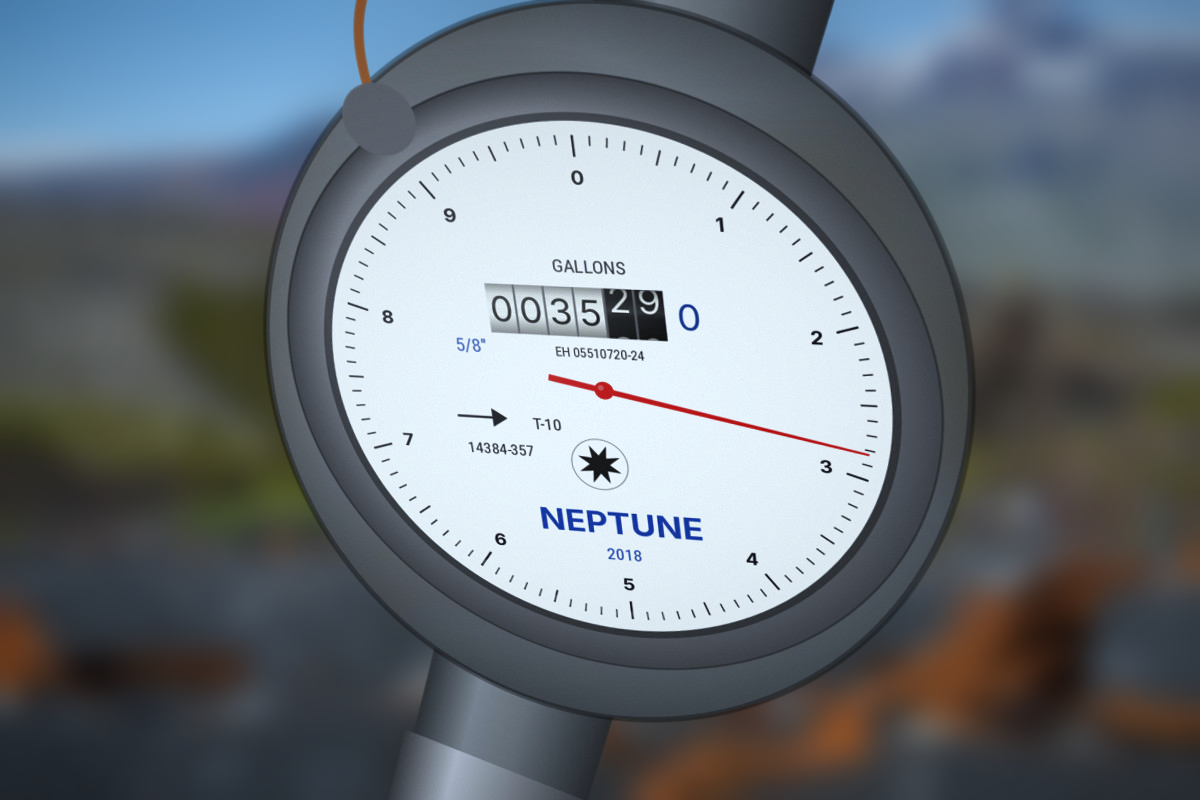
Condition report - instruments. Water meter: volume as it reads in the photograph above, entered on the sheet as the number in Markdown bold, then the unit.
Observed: **35292.8** gal
